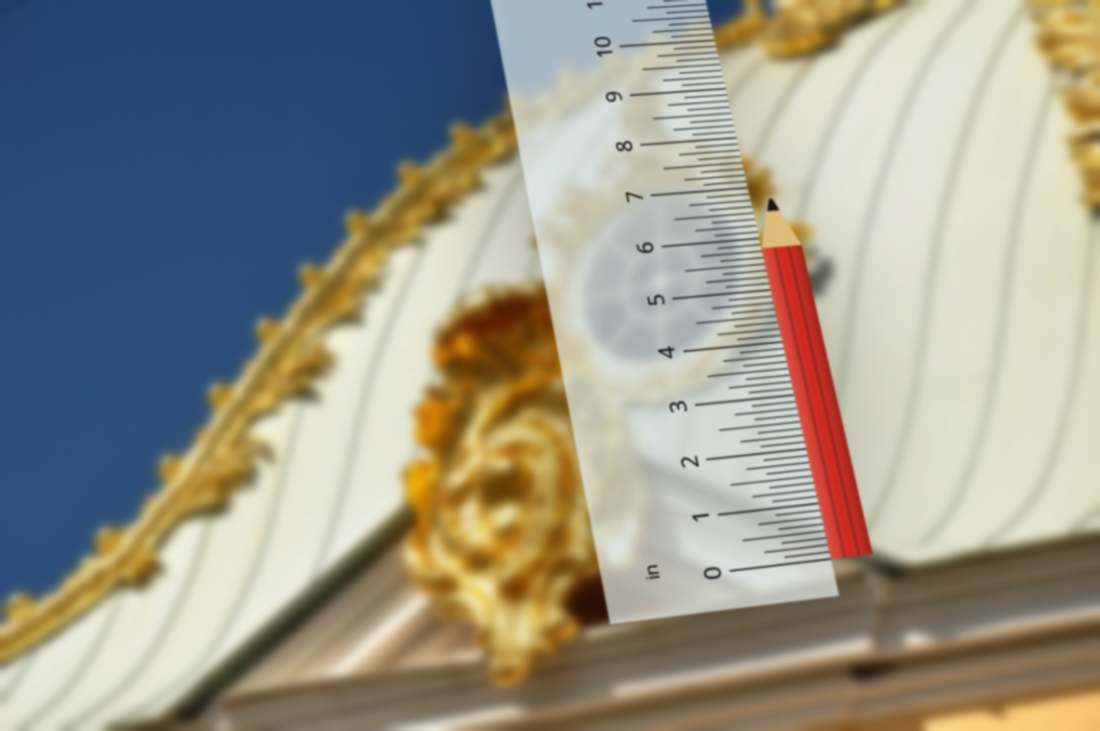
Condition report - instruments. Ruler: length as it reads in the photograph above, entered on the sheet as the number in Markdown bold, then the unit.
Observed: **6.75** in
